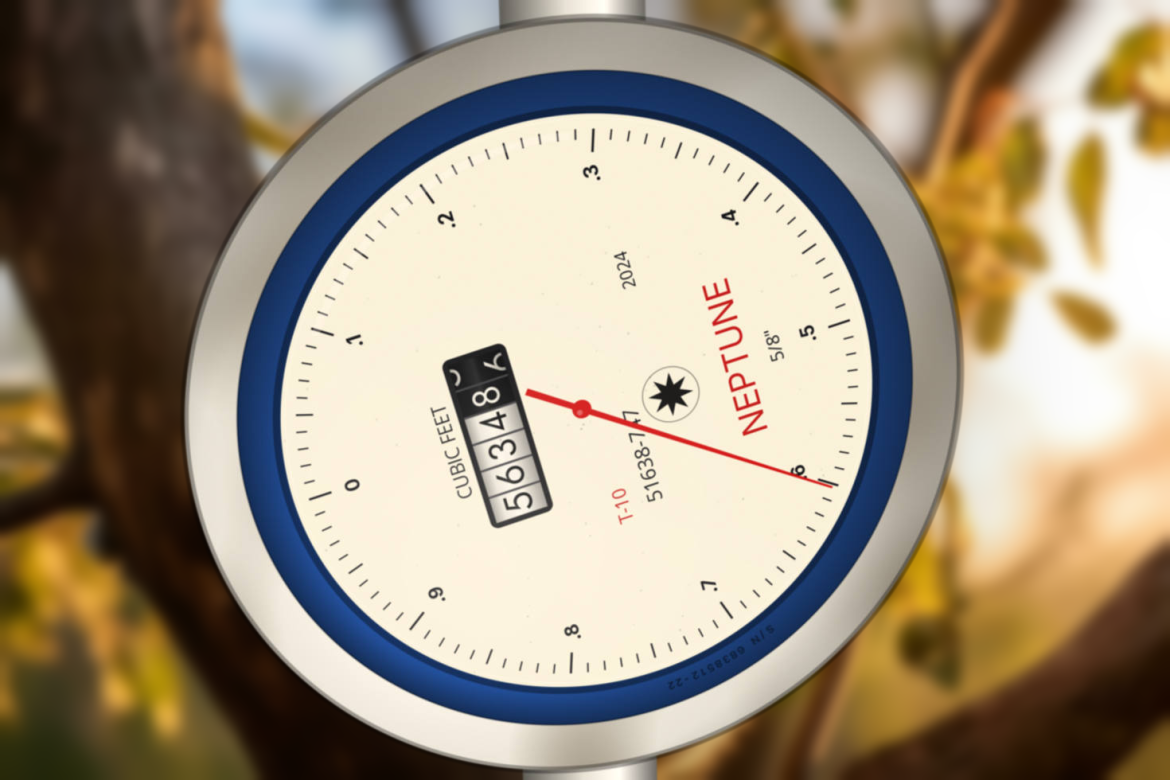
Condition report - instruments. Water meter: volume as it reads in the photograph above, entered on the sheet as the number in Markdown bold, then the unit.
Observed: **563485.60** ft³
